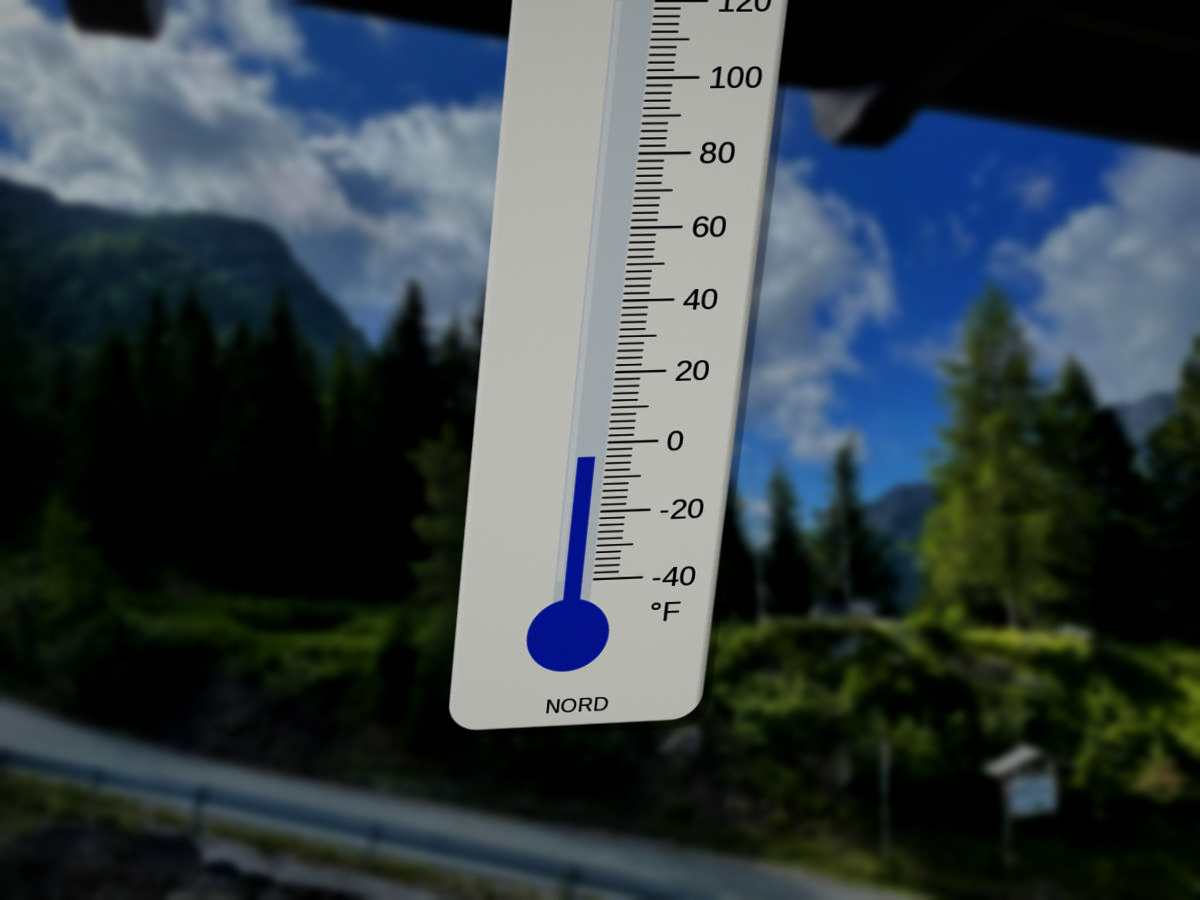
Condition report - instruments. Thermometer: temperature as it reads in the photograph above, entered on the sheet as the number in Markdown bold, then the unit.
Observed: **-4** °F
